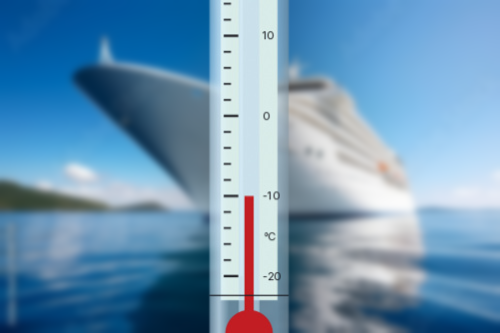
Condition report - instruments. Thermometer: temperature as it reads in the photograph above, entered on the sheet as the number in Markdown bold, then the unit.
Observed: **-10** °C
